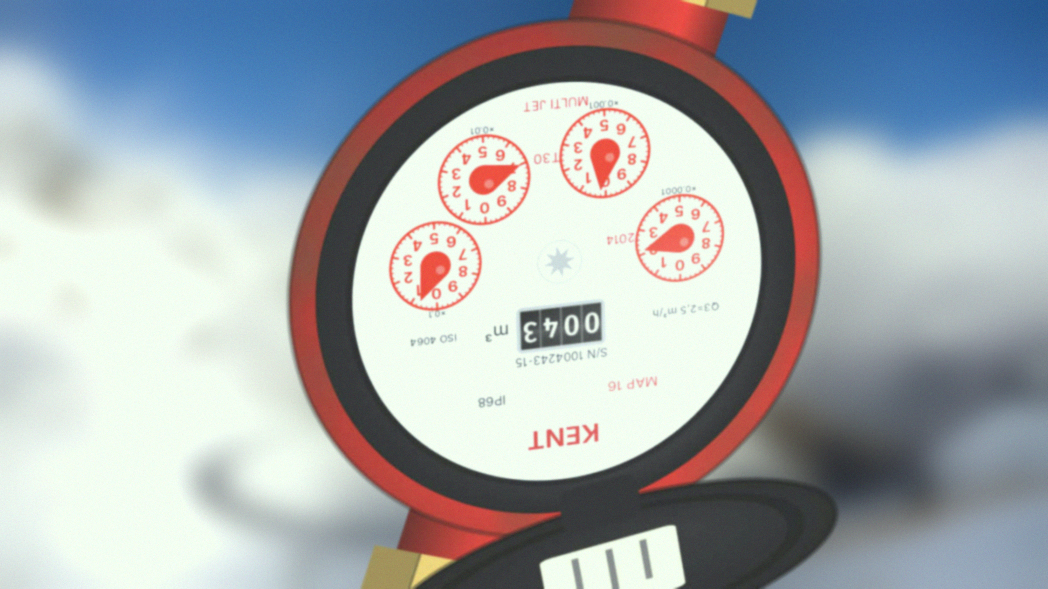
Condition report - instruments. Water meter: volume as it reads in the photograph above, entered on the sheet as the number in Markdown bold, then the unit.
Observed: **43.0702** m³
